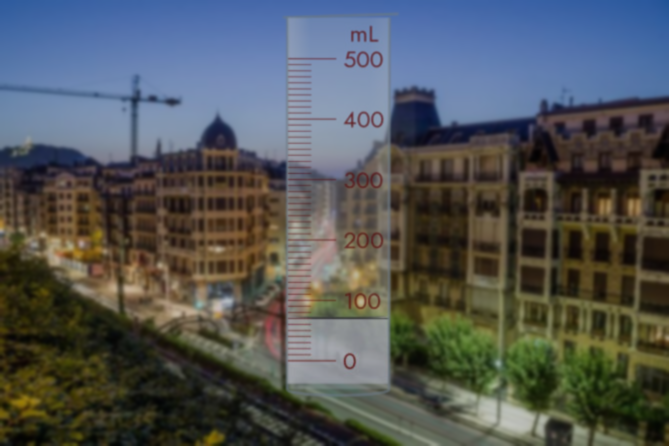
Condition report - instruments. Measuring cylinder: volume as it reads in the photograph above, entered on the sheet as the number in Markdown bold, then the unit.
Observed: **70** mL
